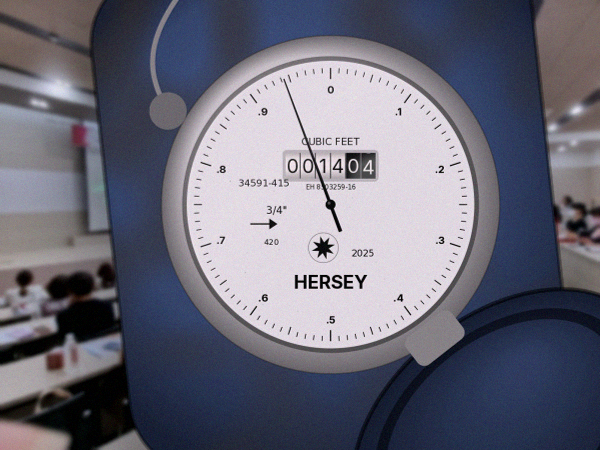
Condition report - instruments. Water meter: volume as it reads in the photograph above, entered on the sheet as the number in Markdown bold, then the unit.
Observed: **1403.94** ft³
